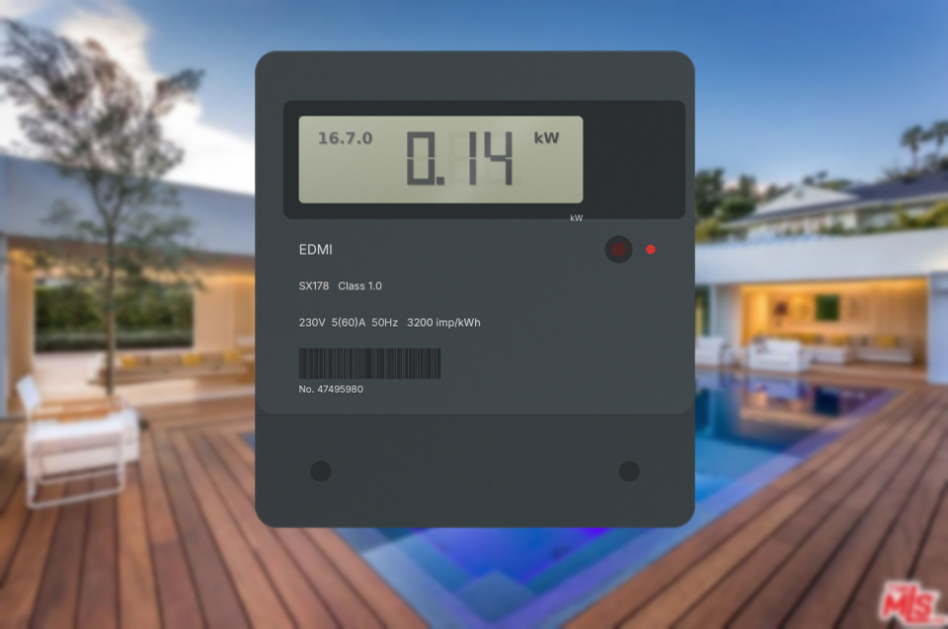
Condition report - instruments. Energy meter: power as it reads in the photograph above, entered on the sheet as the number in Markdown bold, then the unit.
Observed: **0.14** kW
